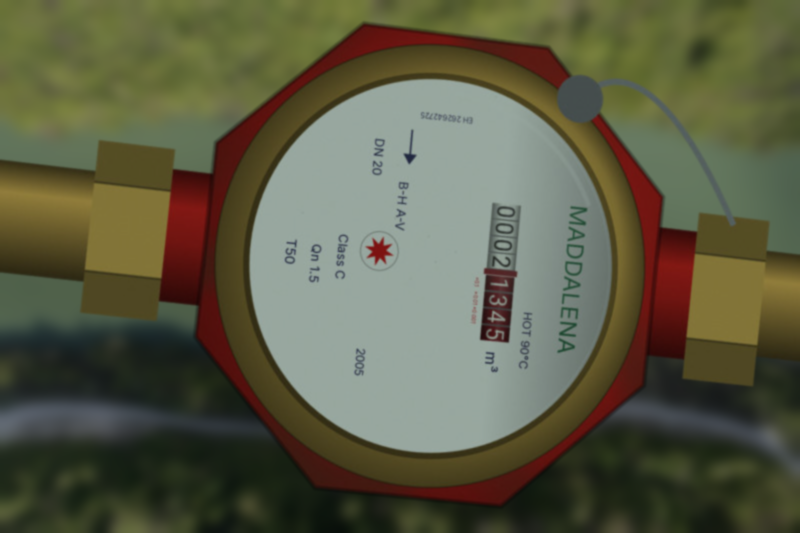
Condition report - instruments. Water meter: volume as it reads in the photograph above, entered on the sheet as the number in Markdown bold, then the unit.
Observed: **2.1345** m³
